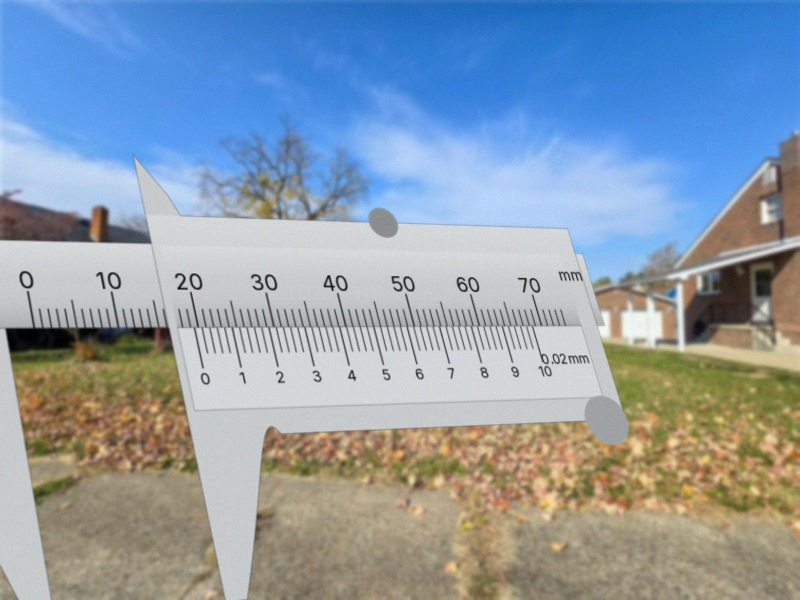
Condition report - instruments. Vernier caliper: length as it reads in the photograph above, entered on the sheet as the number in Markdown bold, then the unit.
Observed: **19.5** mm
